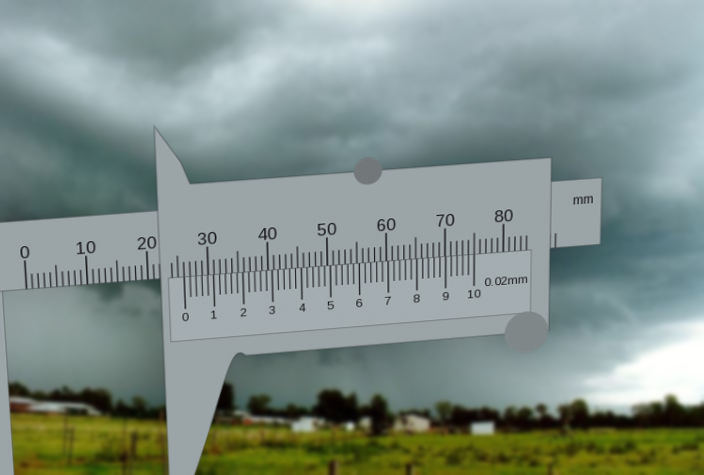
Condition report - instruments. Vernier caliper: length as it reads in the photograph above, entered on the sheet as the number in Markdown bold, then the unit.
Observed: **26.0** mm
